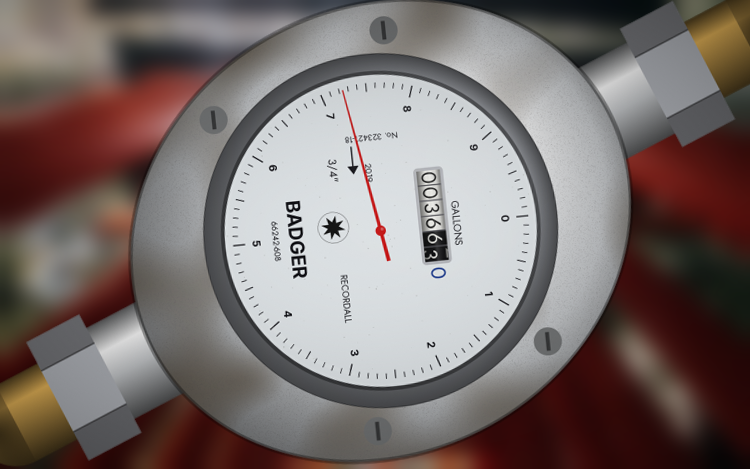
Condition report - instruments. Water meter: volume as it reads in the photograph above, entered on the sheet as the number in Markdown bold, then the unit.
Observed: **36627.2** gal
